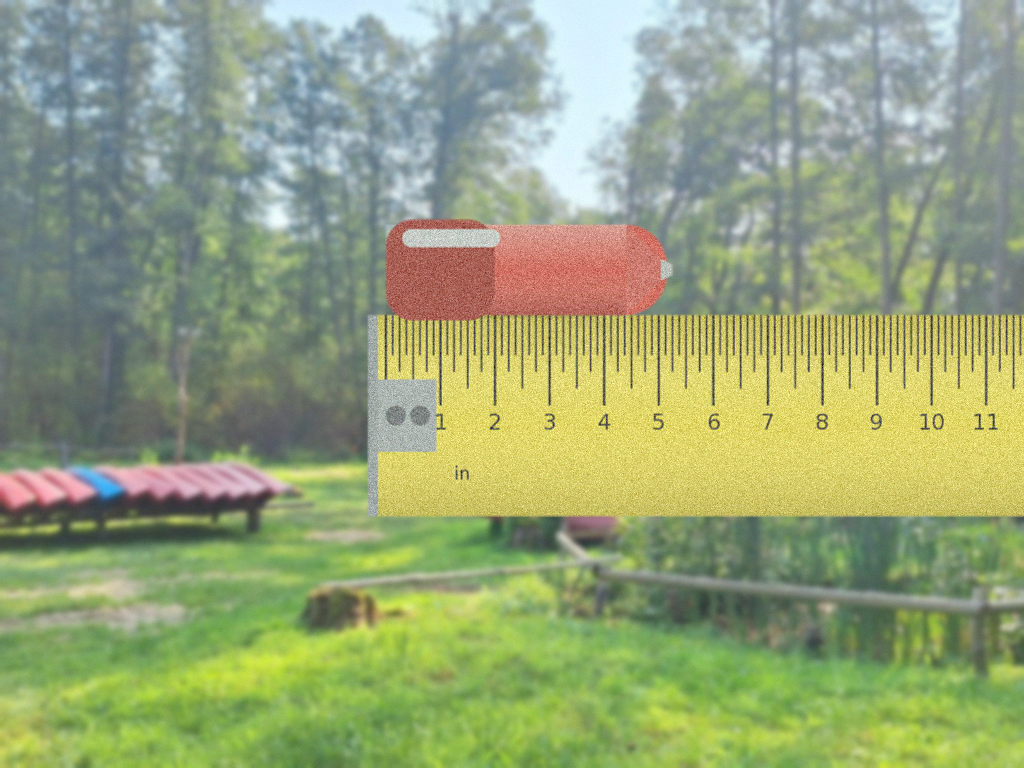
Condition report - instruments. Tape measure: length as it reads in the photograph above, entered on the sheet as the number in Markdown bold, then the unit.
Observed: **5.25** in
